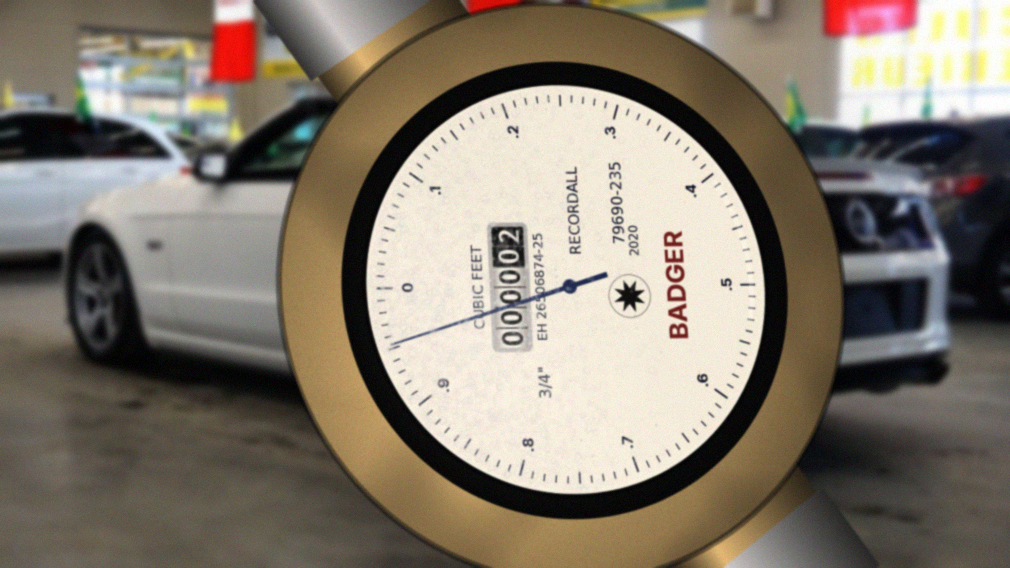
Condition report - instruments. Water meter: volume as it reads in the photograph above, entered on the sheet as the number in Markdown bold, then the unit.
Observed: **1.95** ft³
